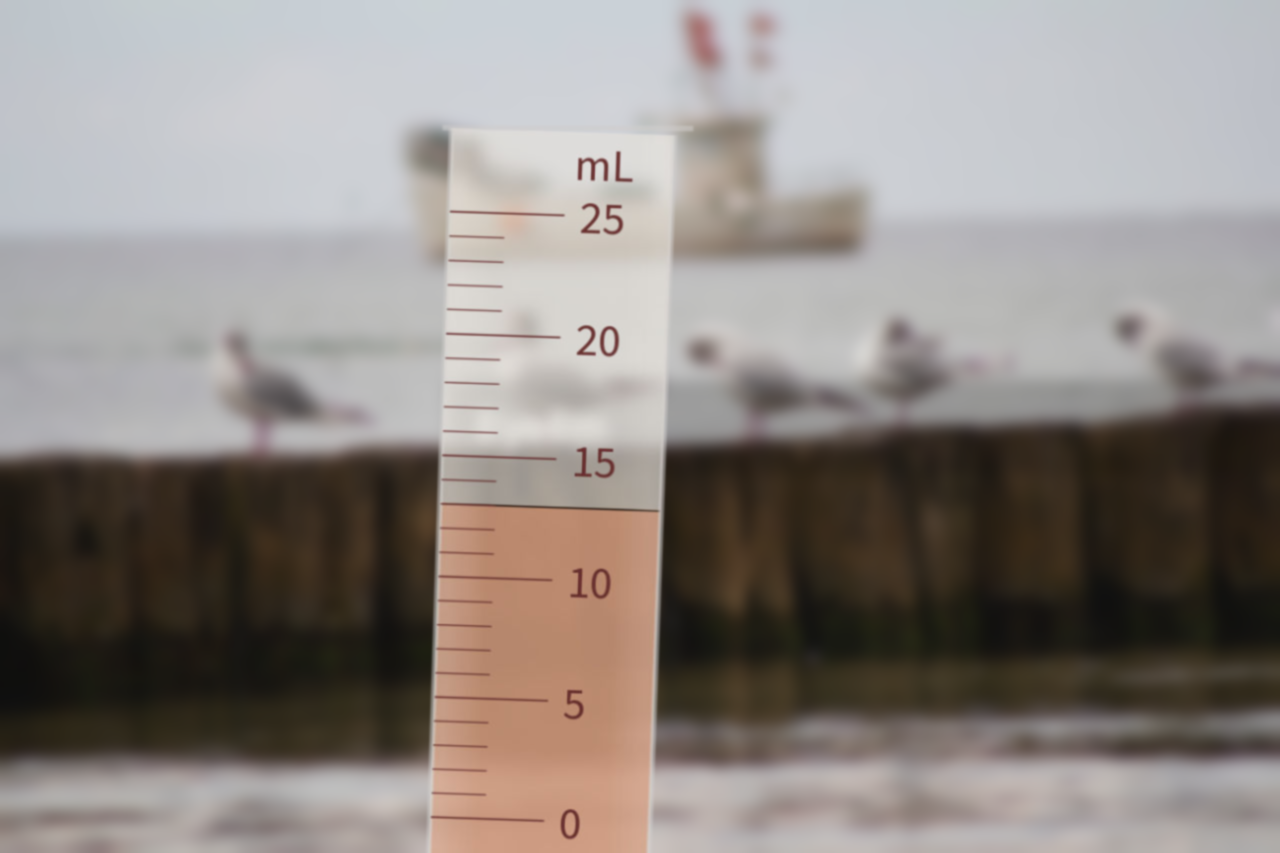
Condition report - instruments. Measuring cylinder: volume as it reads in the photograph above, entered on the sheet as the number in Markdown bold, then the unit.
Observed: **13** mL
